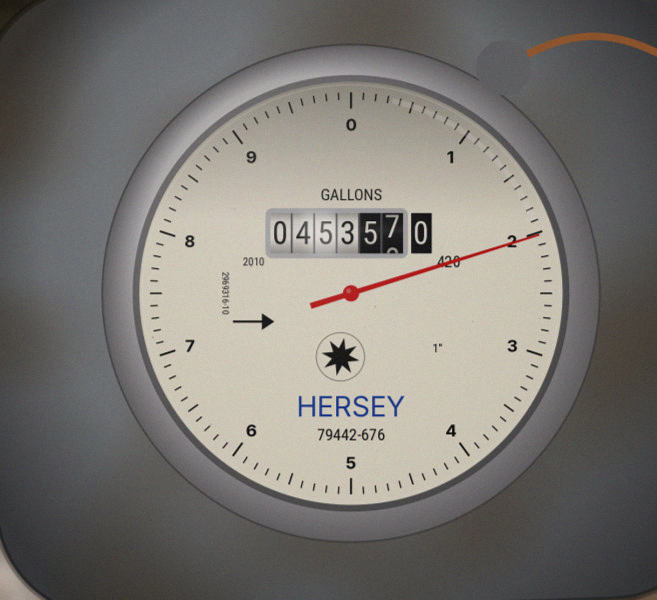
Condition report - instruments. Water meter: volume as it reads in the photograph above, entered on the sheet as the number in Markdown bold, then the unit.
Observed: **453572.0** gal
